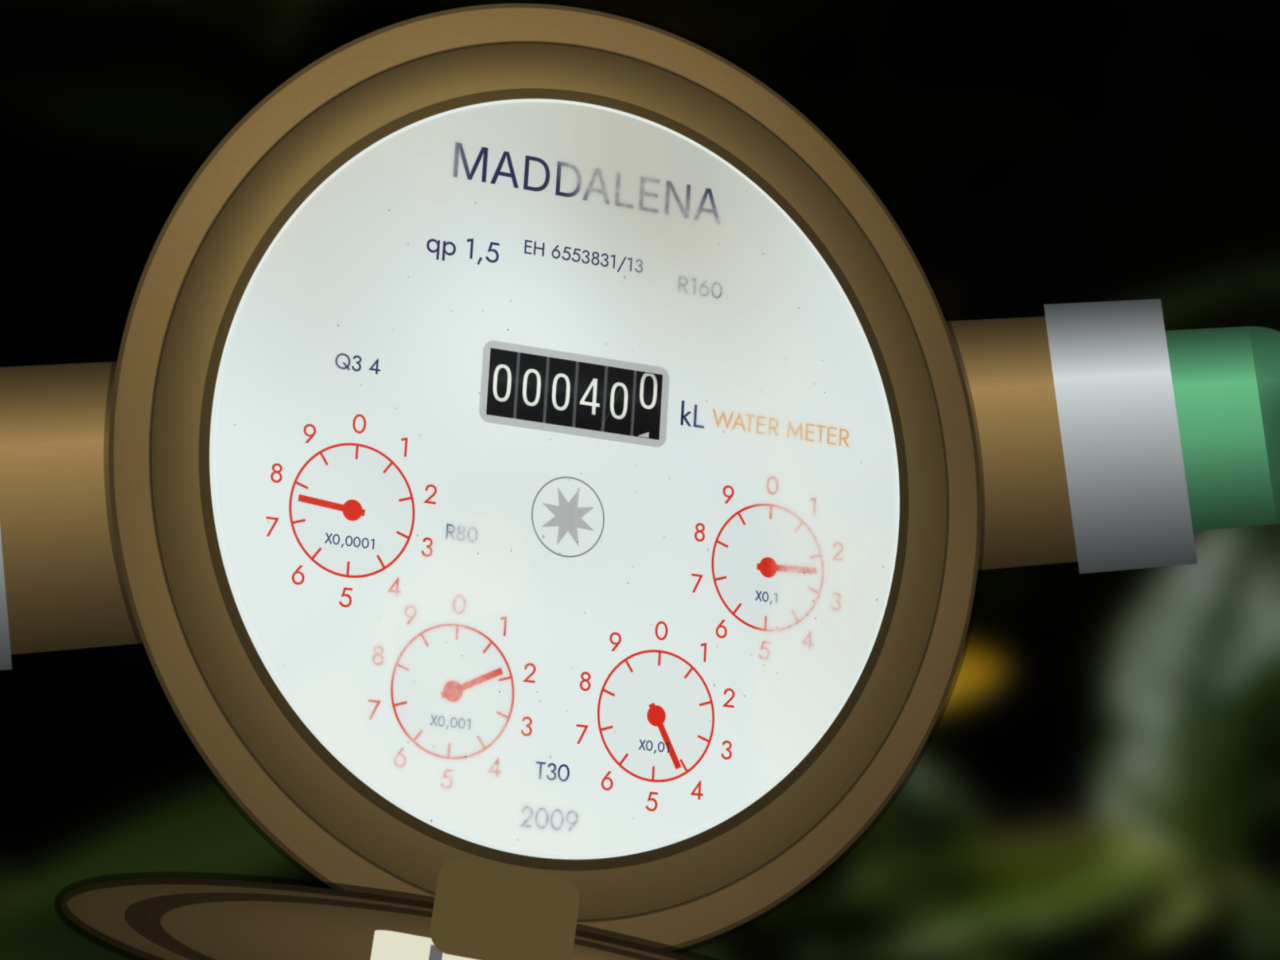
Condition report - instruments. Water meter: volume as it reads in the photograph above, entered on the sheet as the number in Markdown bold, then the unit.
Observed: **400.2417** kL
